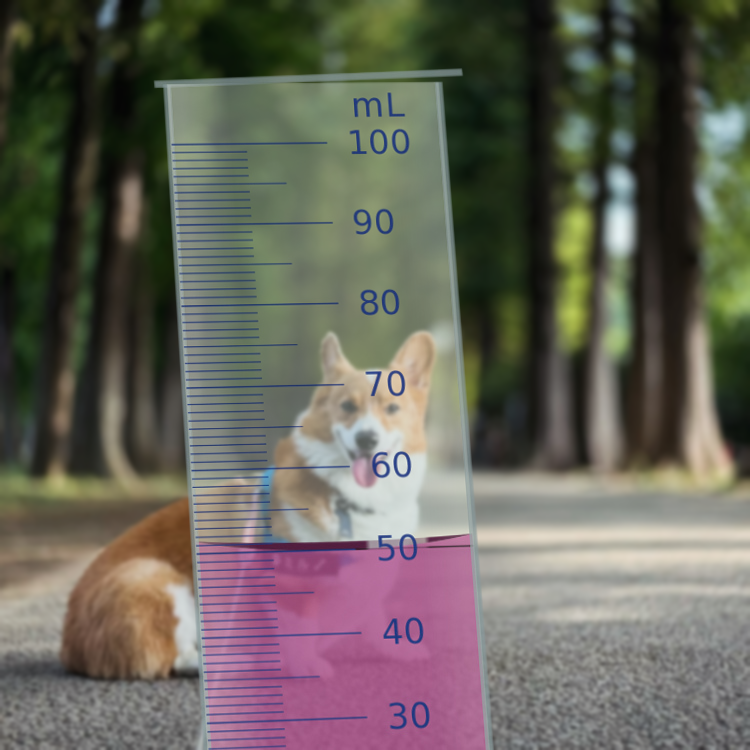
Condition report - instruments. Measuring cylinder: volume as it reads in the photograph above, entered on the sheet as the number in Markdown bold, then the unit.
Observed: **50** mL
